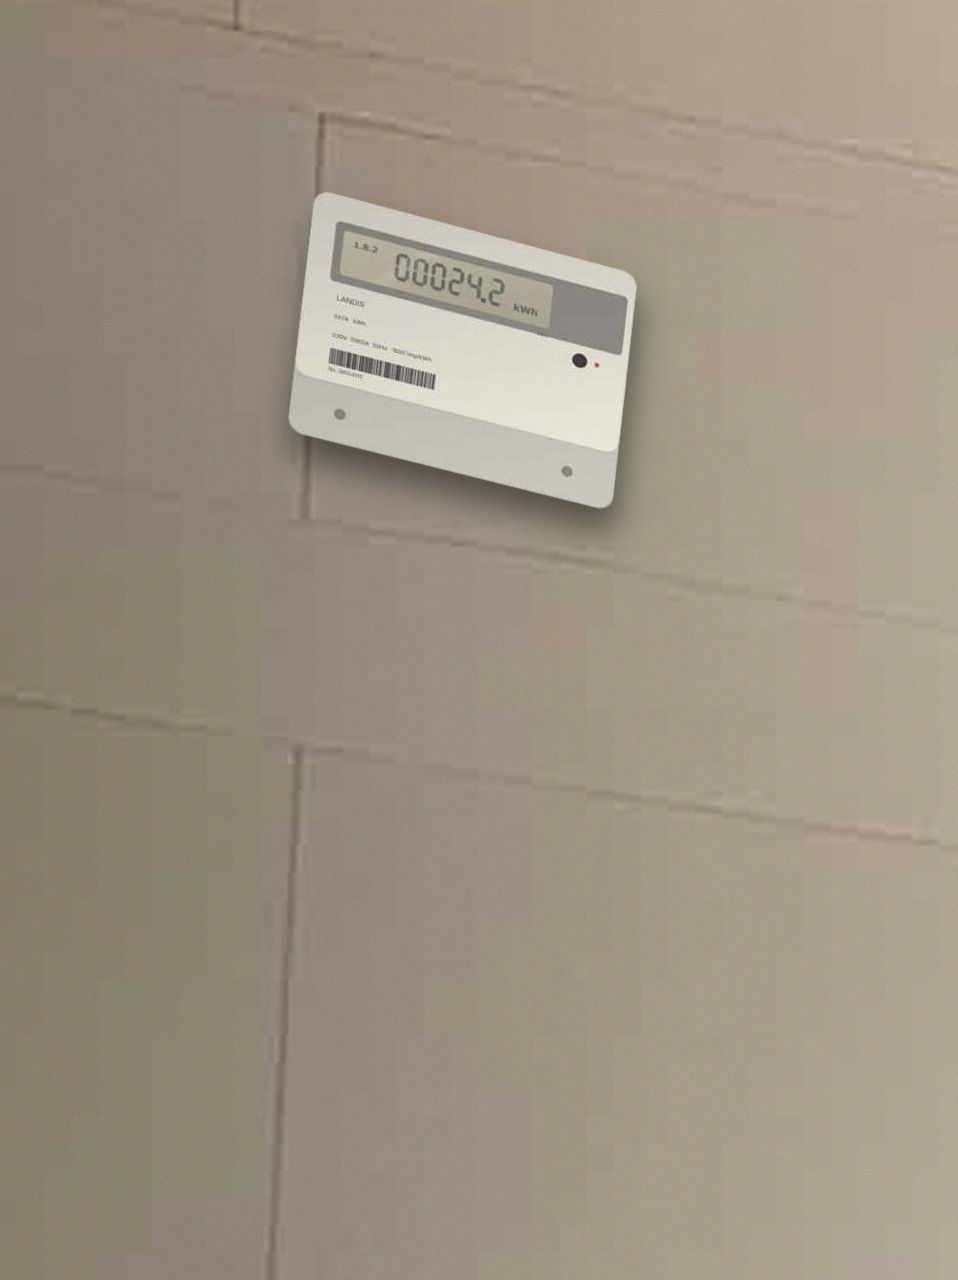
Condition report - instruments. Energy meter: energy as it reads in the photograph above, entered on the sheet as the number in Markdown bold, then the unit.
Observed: **24.2** kWh
